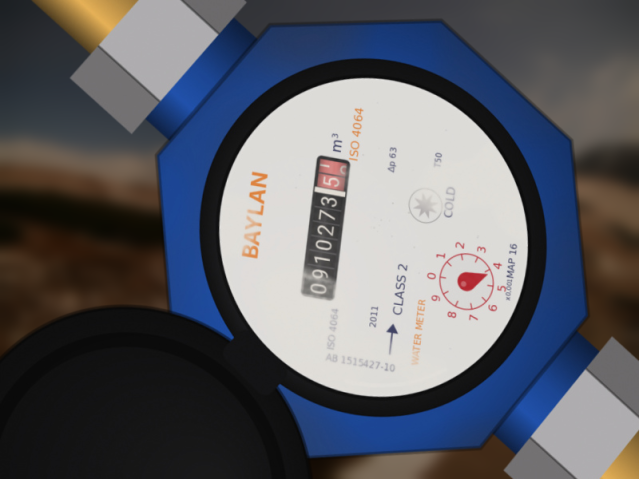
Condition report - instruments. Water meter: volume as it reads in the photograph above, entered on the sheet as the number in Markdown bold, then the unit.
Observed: **910273.514** m³
